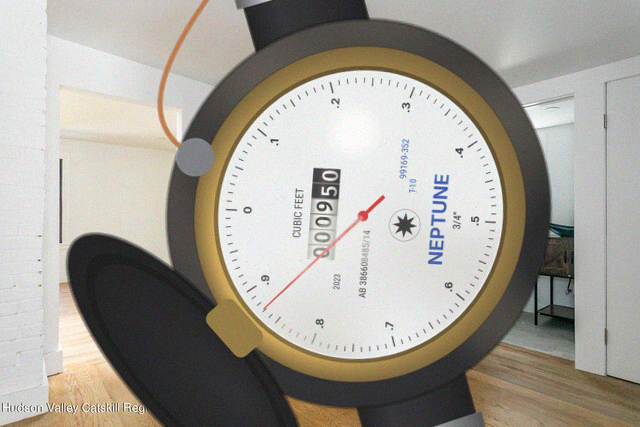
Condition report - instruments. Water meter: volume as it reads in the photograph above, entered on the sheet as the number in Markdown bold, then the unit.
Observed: **949.87** ft³
